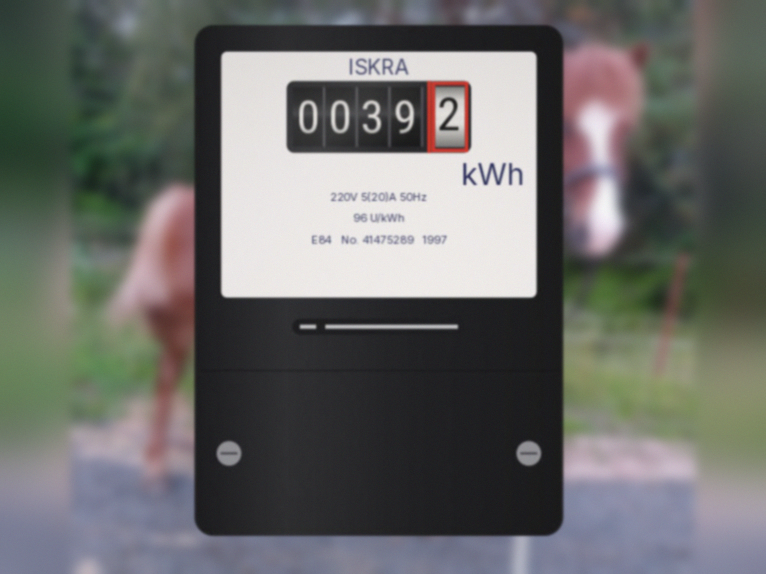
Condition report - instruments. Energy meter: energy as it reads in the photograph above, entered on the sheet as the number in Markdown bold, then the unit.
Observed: **39.2** kWh
